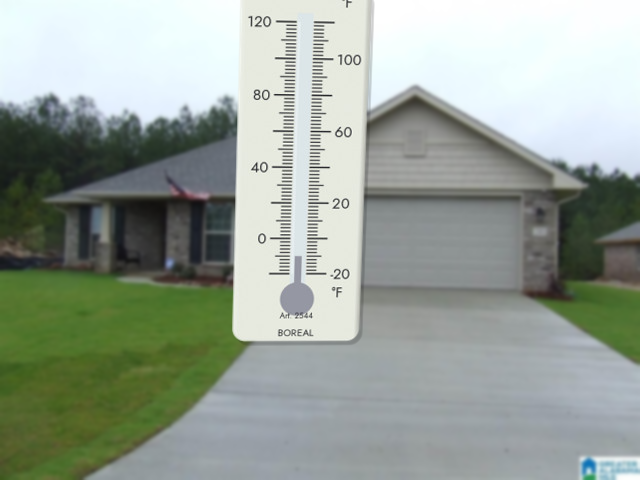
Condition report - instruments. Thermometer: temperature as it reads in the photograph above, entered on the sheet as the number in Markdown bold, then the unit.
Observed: **-10** °F
